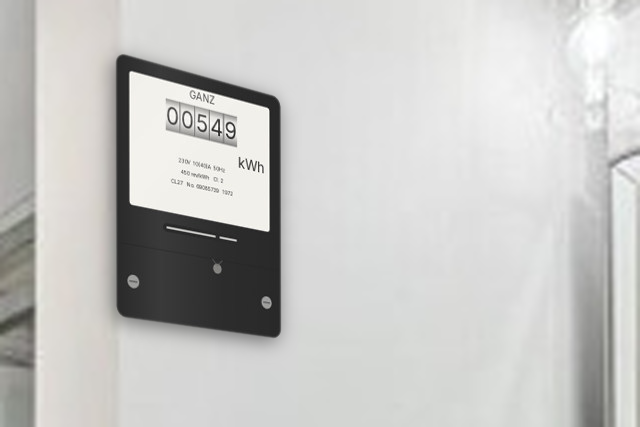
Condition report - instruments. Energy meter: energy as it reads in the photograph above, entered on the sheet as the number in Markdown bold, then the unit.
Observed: **549** kWh
